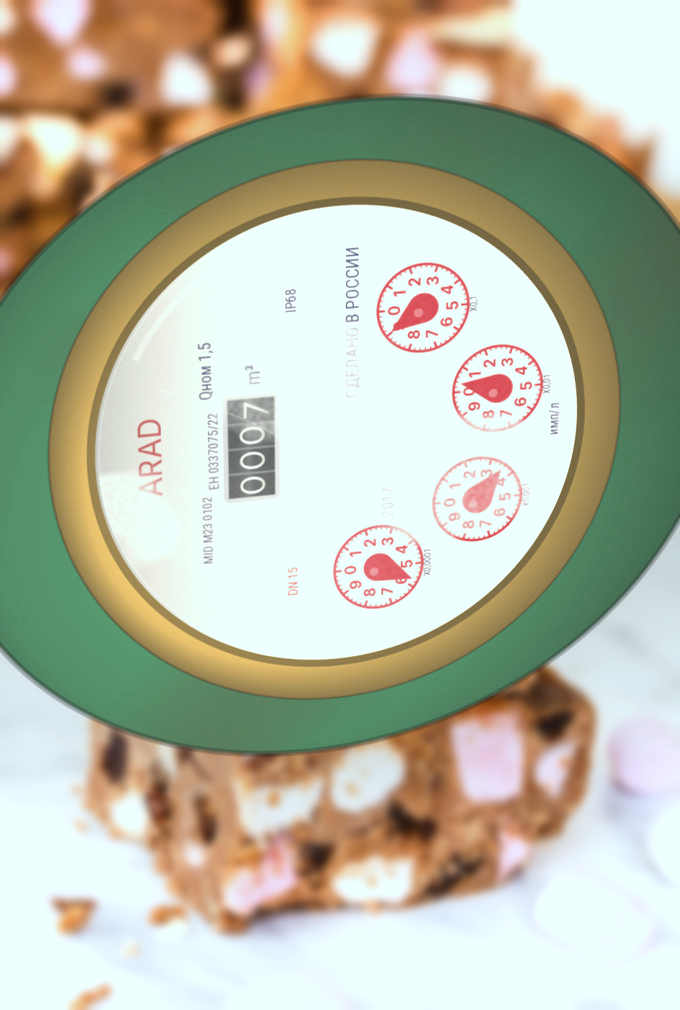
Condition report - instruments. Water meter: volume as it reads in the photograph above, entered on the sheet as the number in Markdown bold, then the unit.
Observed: **6.9035** m³
